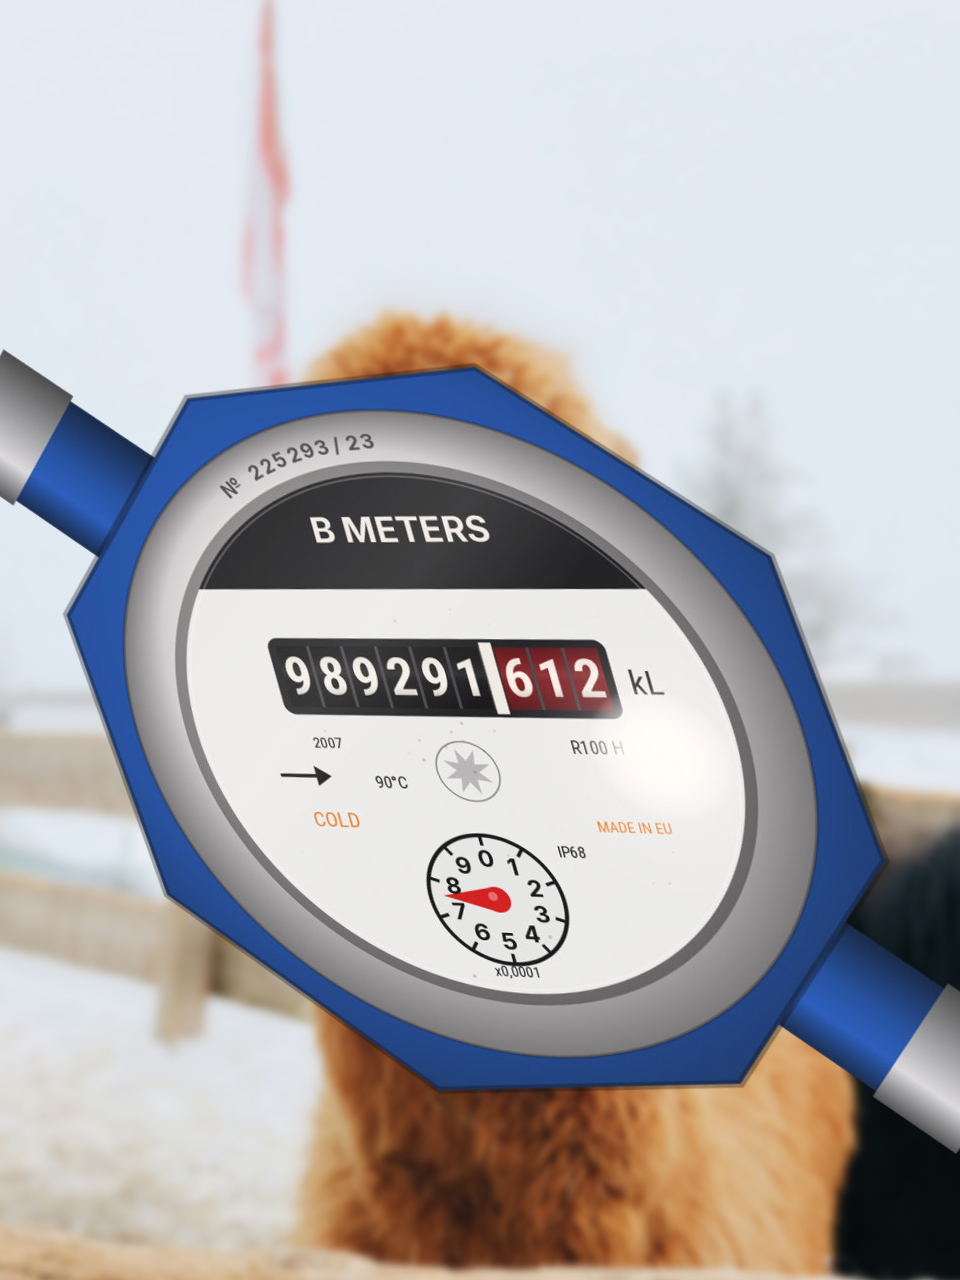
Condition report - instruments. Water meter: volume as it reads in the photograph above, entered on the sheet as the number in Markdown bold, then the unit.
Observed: **989291.6127** kL
